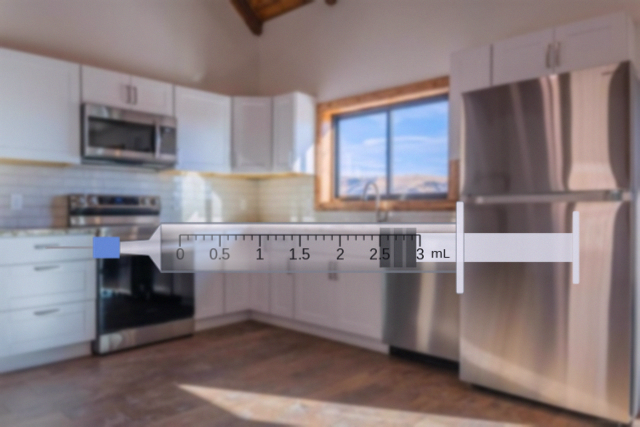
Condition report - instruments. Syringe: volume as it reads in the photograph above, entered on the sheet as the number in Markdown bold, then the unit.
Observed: **2.5** mL
